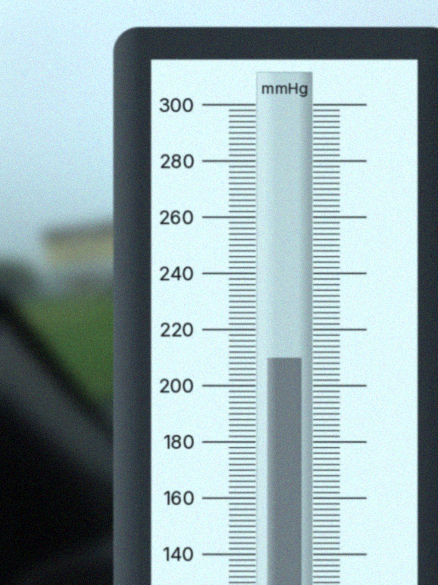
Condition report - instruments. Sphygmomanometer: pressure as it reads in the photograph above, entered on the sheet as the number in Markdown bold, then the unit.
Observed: **210** mmHg
